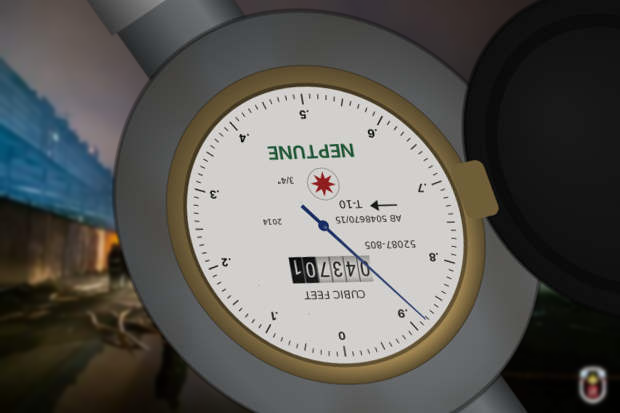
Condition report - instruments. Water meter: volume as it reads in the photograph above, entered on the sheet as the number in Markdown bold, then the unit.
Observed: **43700.88** ft³
